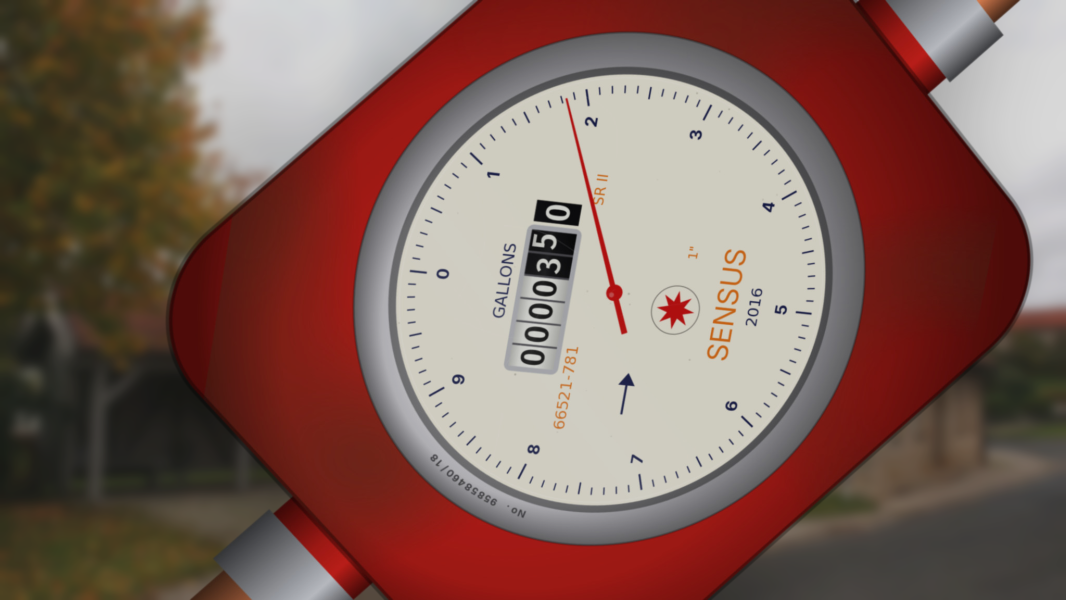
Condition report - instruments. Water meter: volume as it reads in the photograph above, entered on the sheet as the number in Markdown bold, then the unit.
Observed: **351.8** gal
